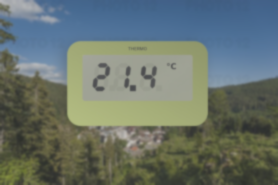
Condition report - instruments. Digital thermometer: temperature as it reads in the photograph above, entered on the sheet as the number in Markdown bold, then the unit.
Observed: **21.4** °C
